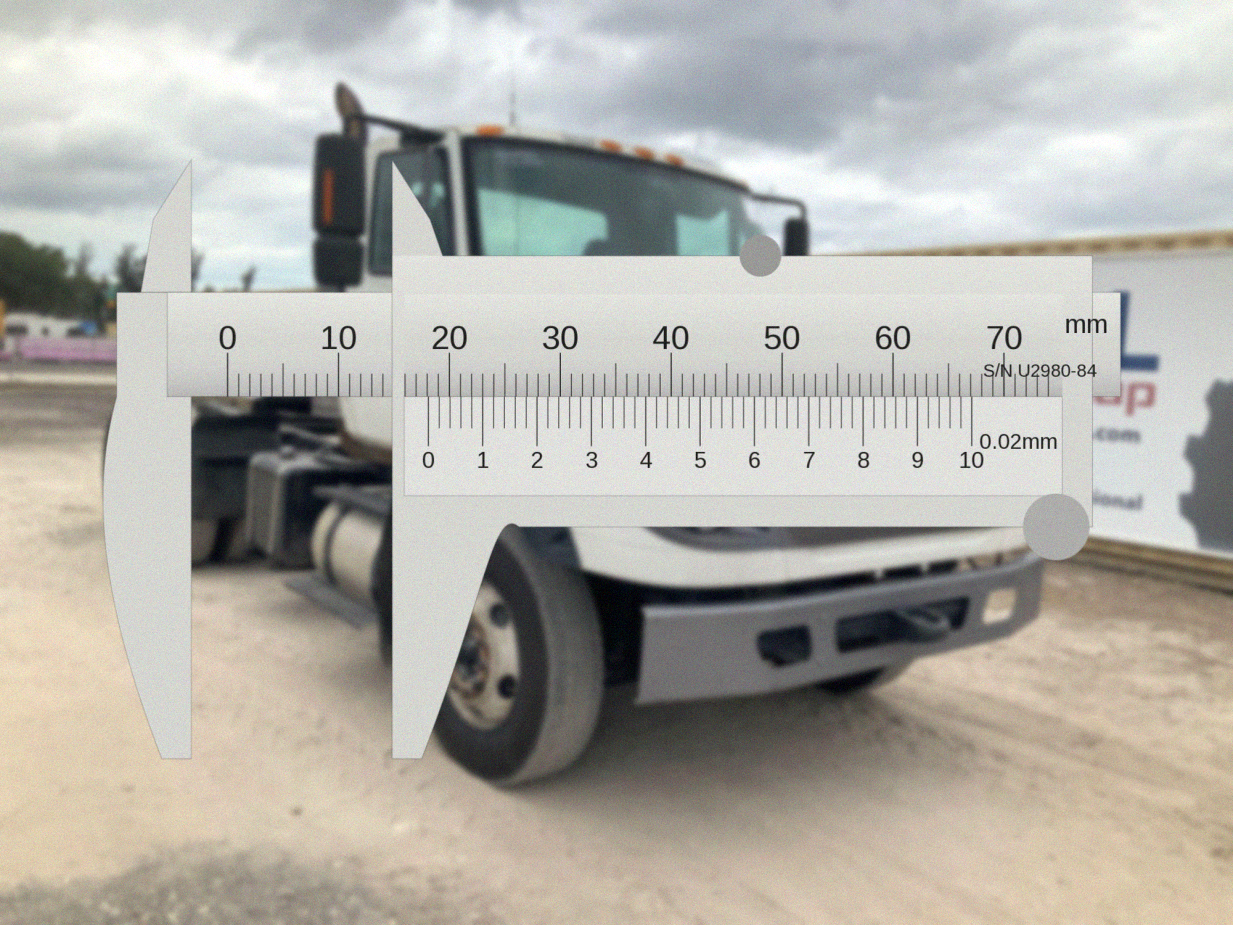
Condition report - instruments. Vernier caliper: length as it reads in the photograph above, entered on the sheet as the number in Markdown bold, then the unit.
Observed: **18.1** mm
